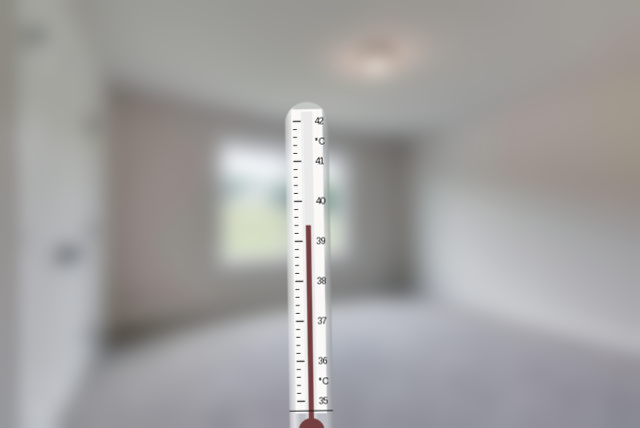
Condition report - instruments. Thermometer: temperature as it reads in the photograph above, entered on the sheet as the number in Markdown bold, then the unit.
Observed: **39.4** °C
